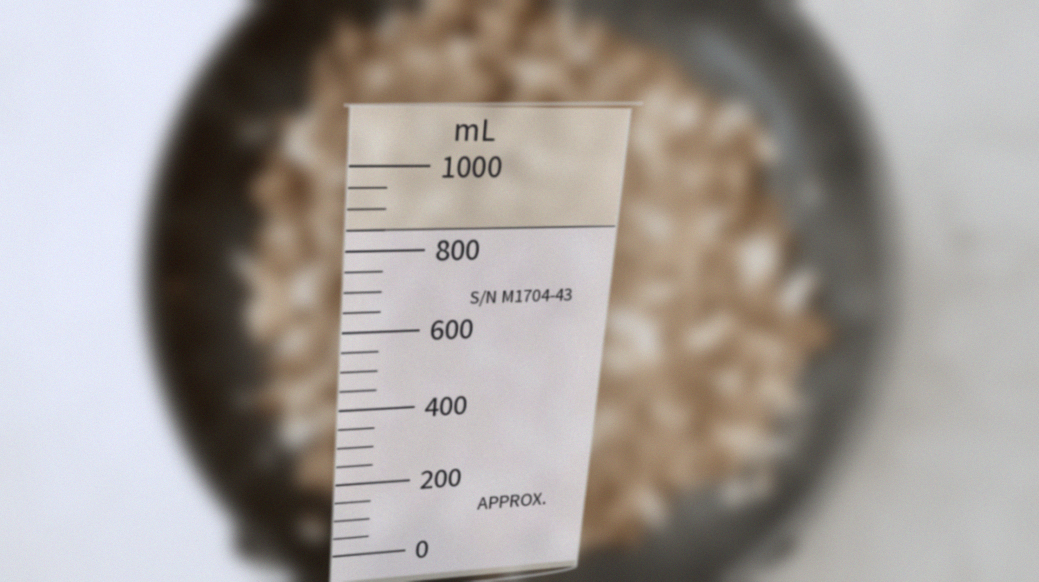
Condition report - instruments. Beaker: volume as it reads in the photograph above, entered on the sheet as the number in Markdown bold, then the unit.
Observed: **850** mL
